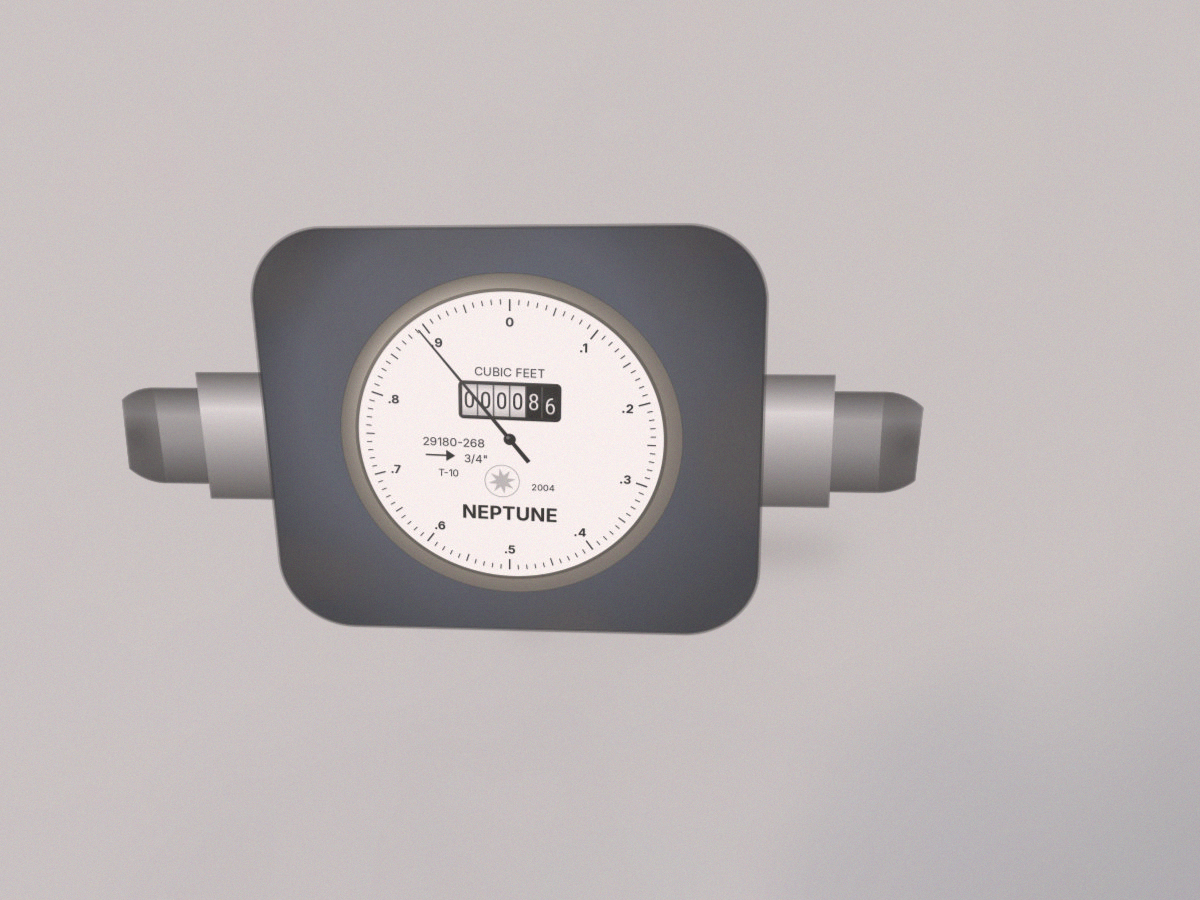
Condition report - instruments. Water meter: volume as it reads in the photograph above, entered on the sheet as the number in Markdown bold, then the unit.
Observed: **85.89** ft³
